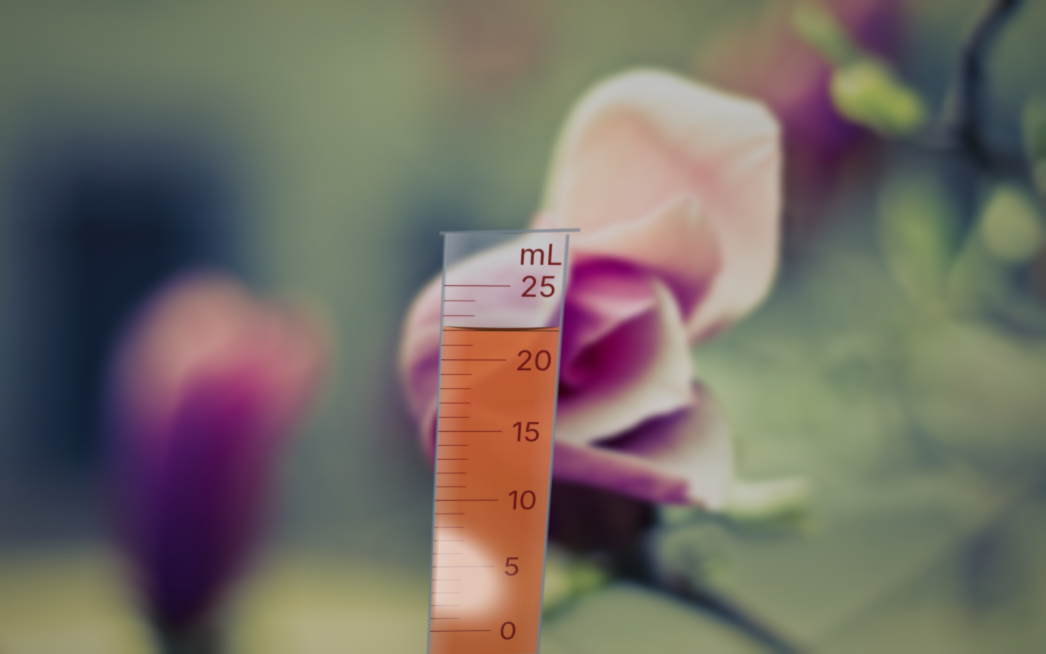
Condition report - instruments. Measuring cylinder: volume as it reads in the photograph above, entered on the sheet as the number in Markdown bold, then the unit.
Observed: **22** mL
